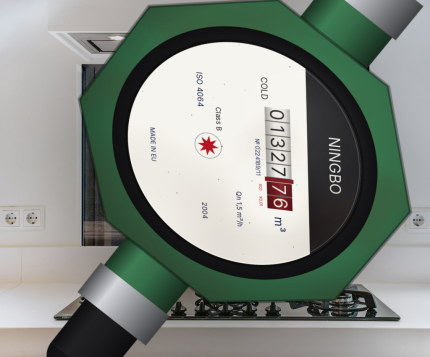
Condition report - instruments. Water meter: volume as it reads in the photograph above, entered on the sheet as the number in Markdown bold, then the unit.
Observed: **1327.76** m³
